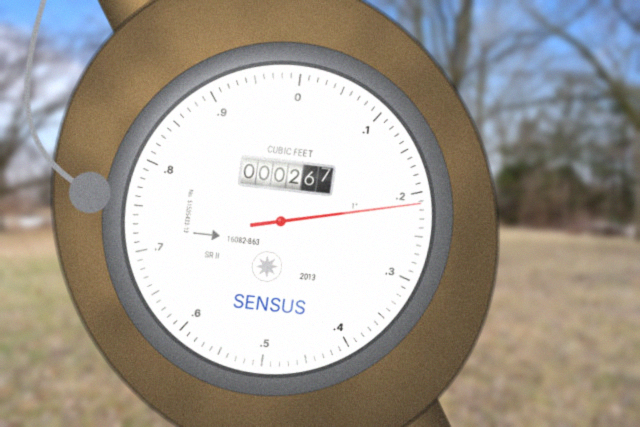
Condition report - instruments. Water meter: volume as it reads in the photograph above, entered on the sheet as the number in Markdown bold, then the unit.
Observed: **267.21** ft³
